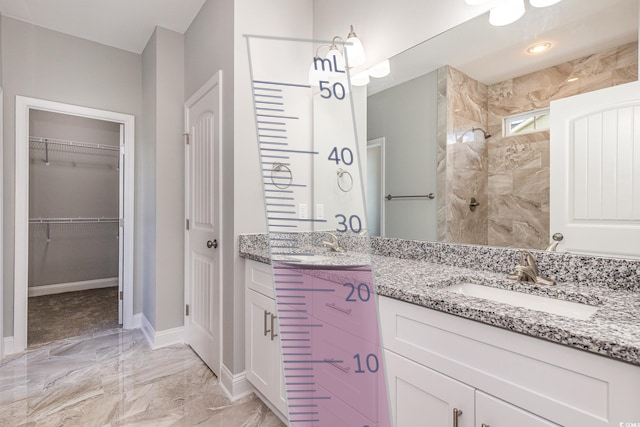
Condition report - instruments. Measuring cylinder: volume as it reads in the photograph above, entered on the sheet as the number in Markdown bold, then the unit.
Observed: **23** mL
